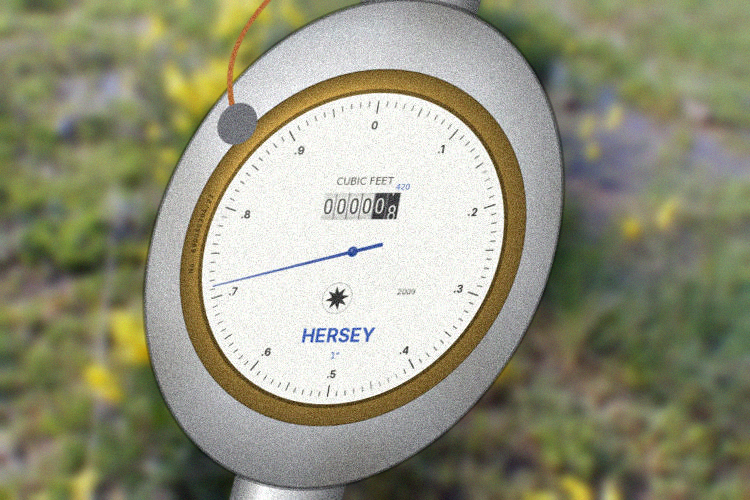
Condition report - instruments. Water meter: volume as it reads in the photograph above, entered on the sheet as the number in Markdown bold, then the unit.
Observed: **7.71** ft³
